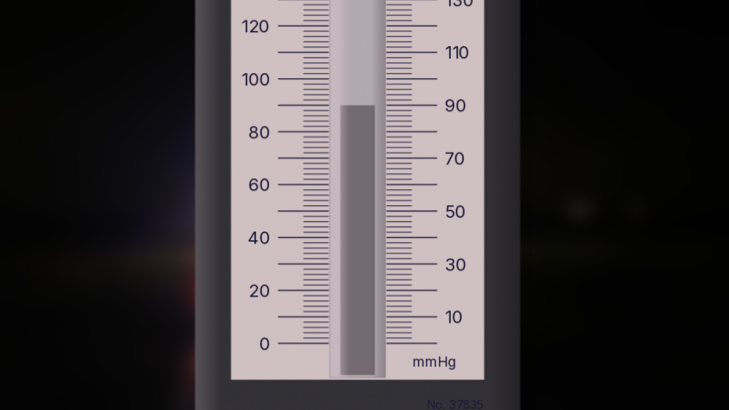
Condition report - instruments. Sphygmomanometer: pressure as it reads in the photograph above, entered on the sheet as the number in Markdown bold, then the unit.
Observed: **90** mmHg
